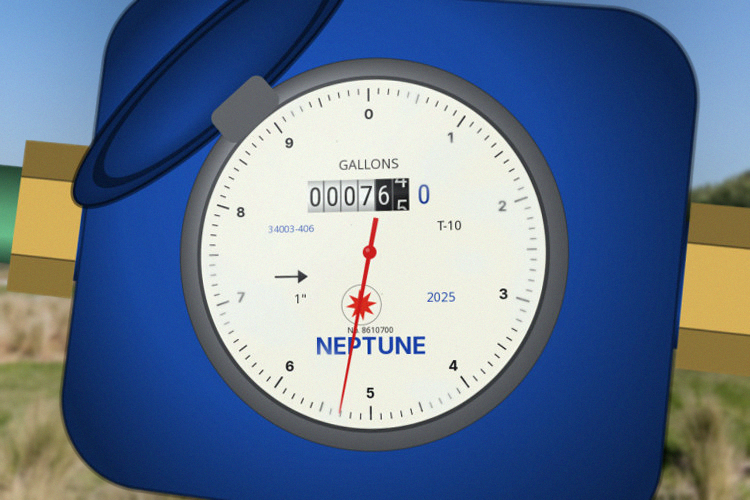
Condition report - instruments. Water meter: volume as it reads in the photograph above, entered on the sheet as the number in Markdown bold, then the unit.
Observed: **7645.3** gal
